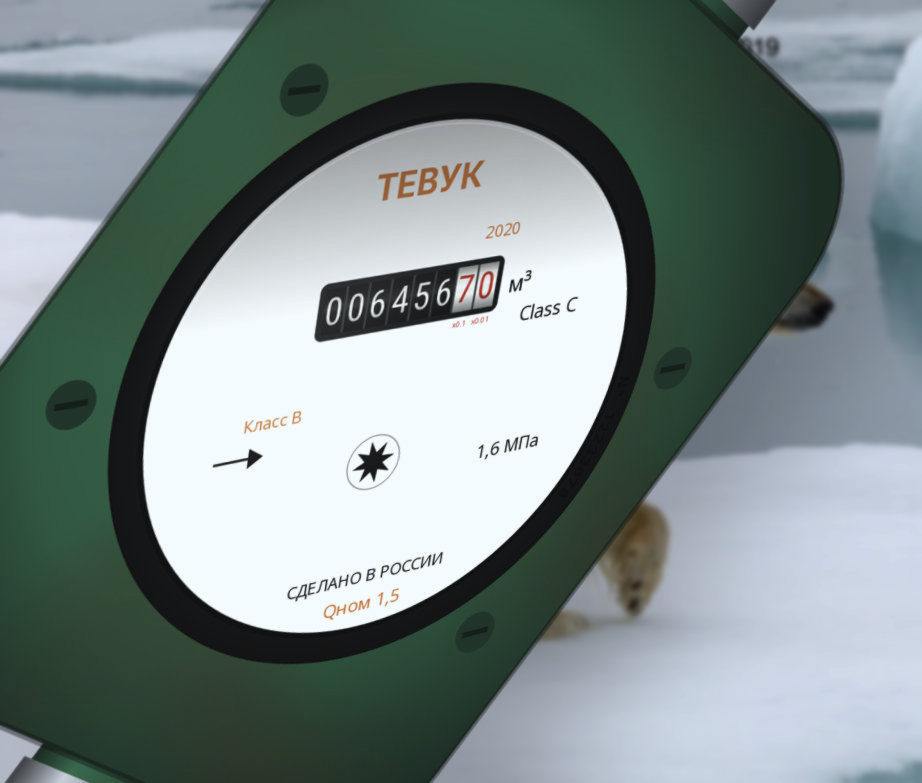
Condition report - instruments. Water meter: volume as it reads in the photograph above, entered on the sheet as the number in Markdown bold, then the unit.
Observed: **6456.70** m³
